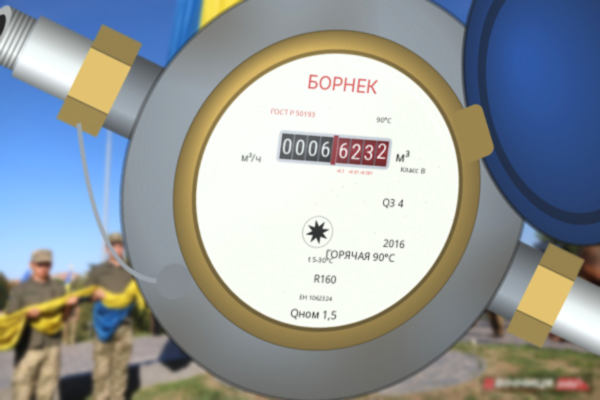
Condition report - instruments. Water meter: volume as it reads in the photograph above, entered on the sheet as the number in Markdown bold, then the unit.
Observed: **6.6232** m³
